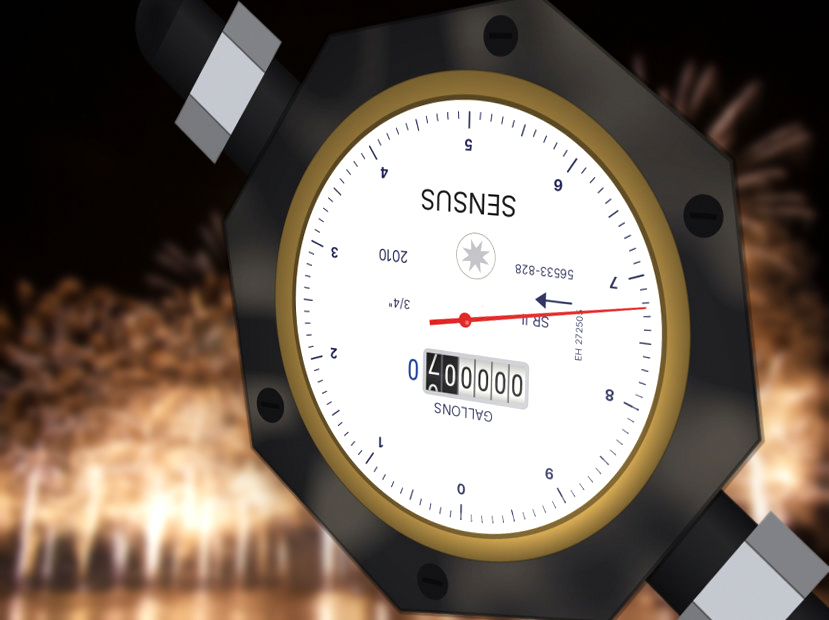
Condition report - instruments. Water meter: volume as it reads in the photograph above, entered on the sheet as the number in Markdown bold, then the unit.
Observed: **67.2** gal
